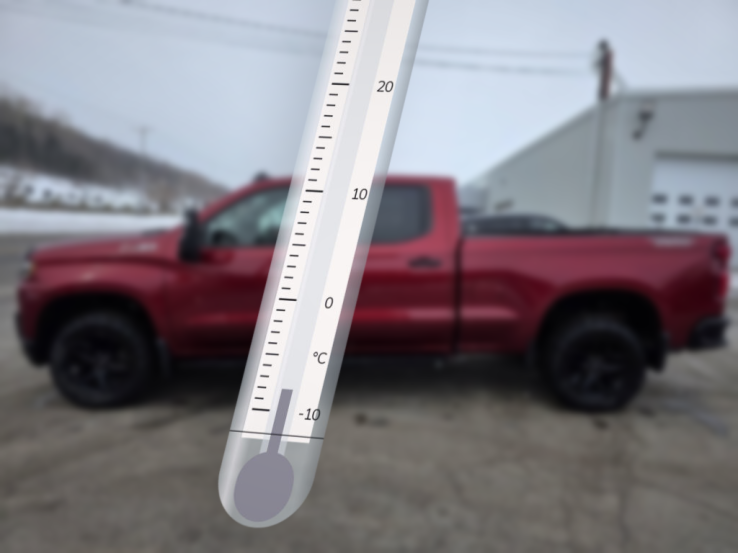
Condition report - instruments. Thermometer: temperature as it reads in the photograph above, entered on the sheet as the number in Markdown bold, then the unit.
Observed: **-8** °C
